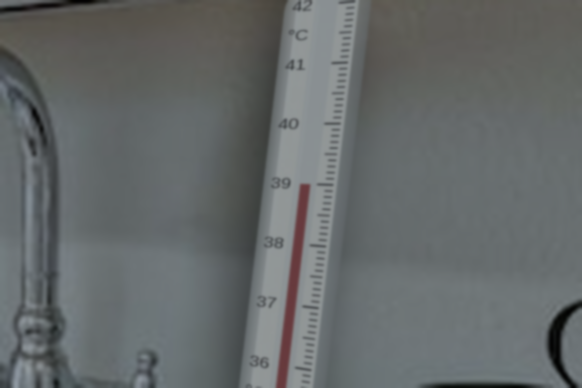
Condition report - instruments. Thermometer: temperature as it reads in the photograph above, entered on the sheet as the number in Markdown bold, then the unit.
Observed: **39** °C
